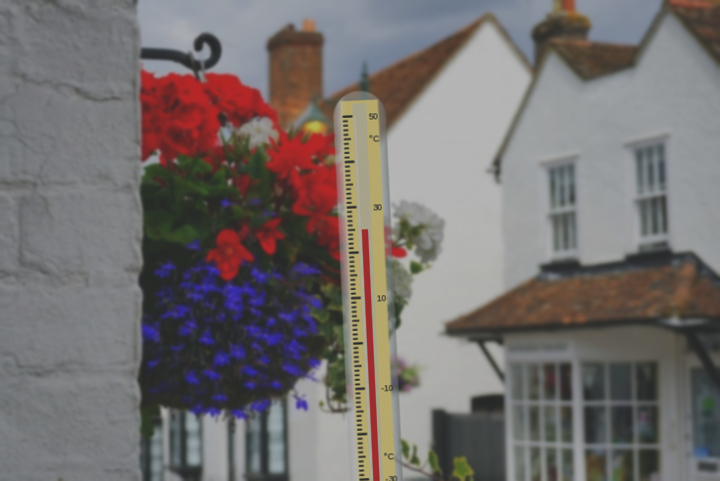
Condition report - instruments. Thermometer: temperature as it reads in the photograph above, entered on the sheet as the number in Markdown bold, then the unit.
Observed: **25** °C
